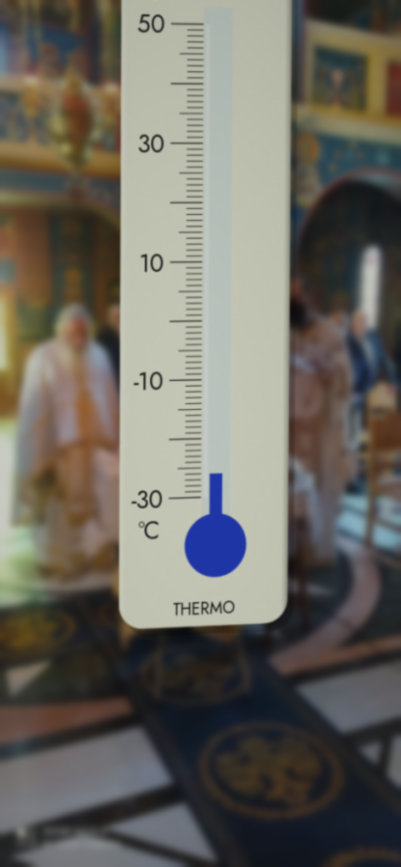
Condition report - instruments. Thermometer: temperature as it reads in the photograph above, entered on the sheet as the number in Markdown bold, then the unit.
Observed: **-26** °C
